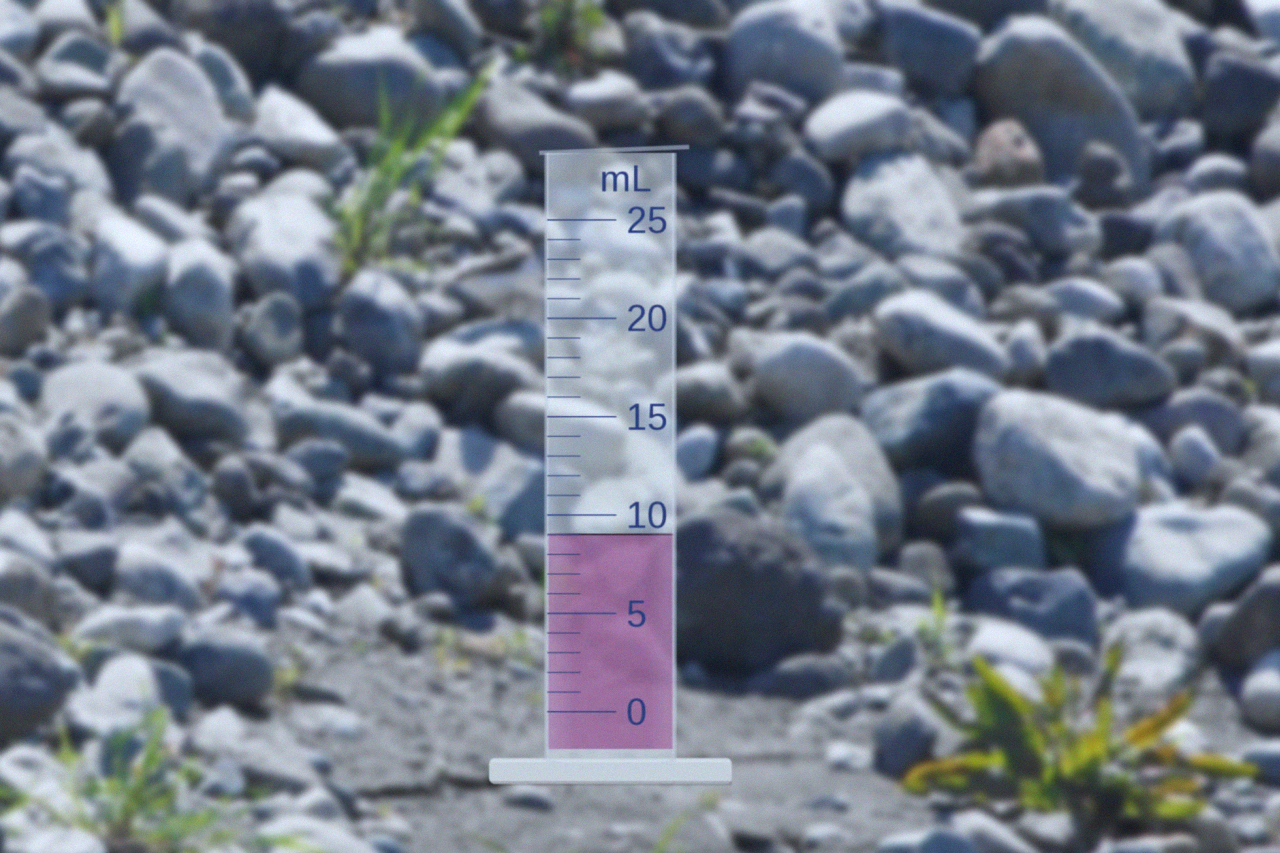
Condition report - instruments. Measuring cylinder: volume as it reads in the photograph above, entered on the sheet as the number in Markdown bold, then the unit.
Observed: **9** mL
